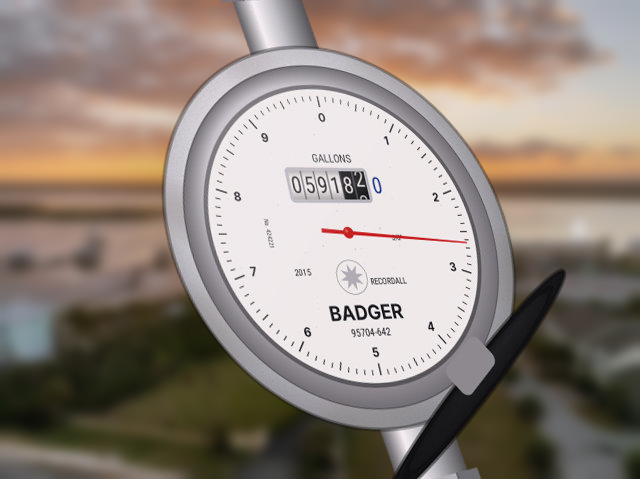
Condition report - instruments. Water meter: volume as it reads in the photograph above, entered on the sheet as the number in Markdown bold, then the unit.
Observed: **591822.6** gal
